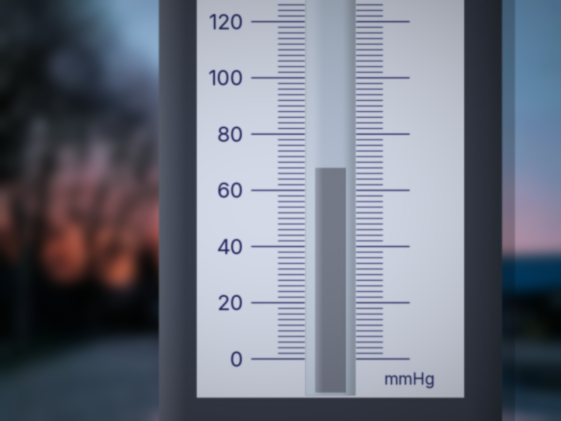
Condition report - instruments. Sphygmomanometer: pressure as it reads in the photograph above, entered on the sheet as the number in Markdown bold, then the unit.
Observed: **68** mmHg
